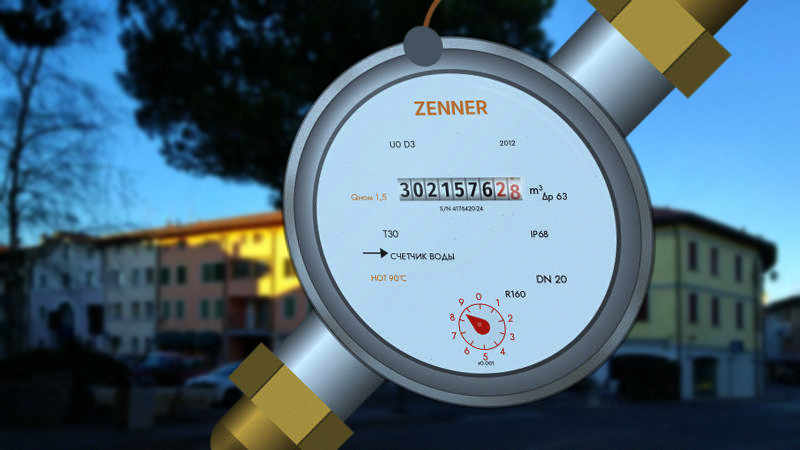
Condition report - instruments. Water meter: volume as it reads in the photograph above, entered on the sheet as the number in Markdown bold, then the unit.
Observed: **3021576.278** m³
